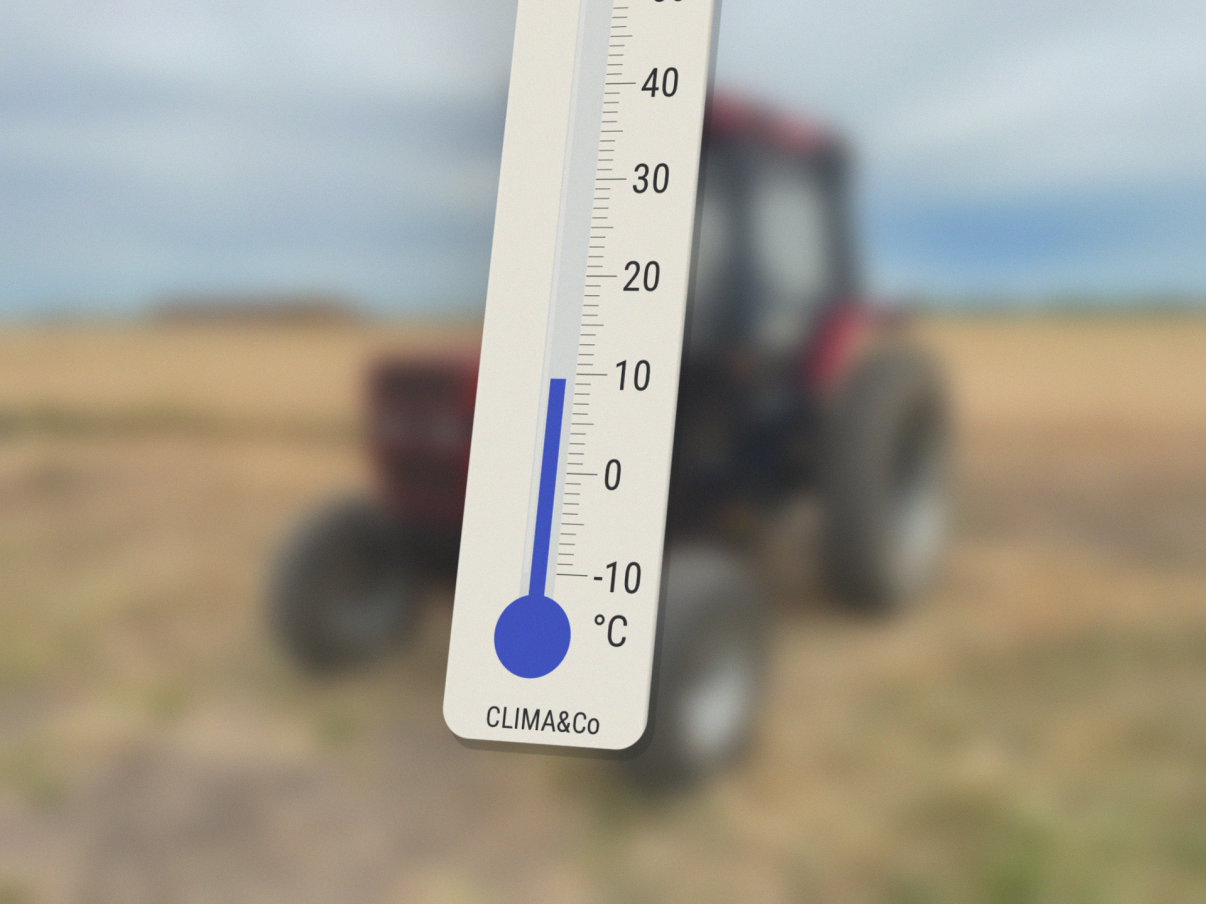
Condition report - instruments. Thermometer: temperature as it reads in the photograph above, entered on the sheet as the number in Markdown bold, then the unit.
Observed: **9.5** °C
